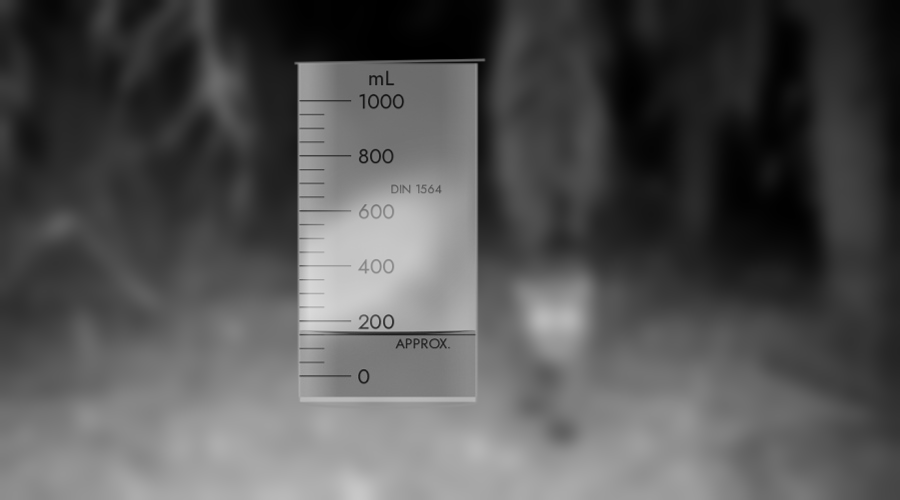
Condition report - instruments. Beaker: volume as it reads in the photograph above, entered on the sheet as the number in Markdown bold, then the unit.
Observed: **150** mL
